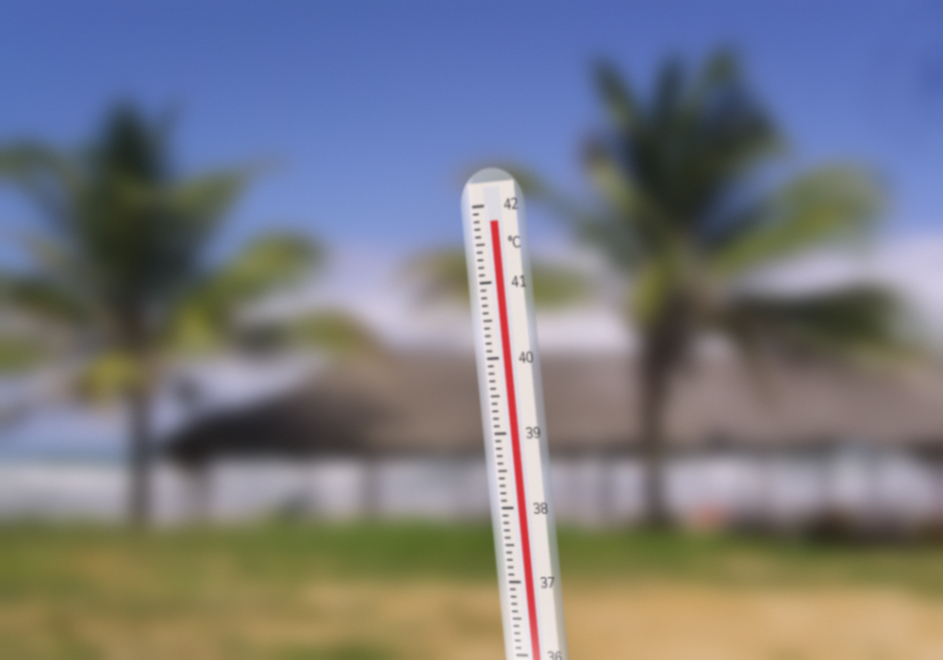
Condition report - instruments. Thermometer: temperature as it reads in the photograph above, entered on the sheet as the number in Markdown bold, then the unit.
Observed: **41.8** °C
